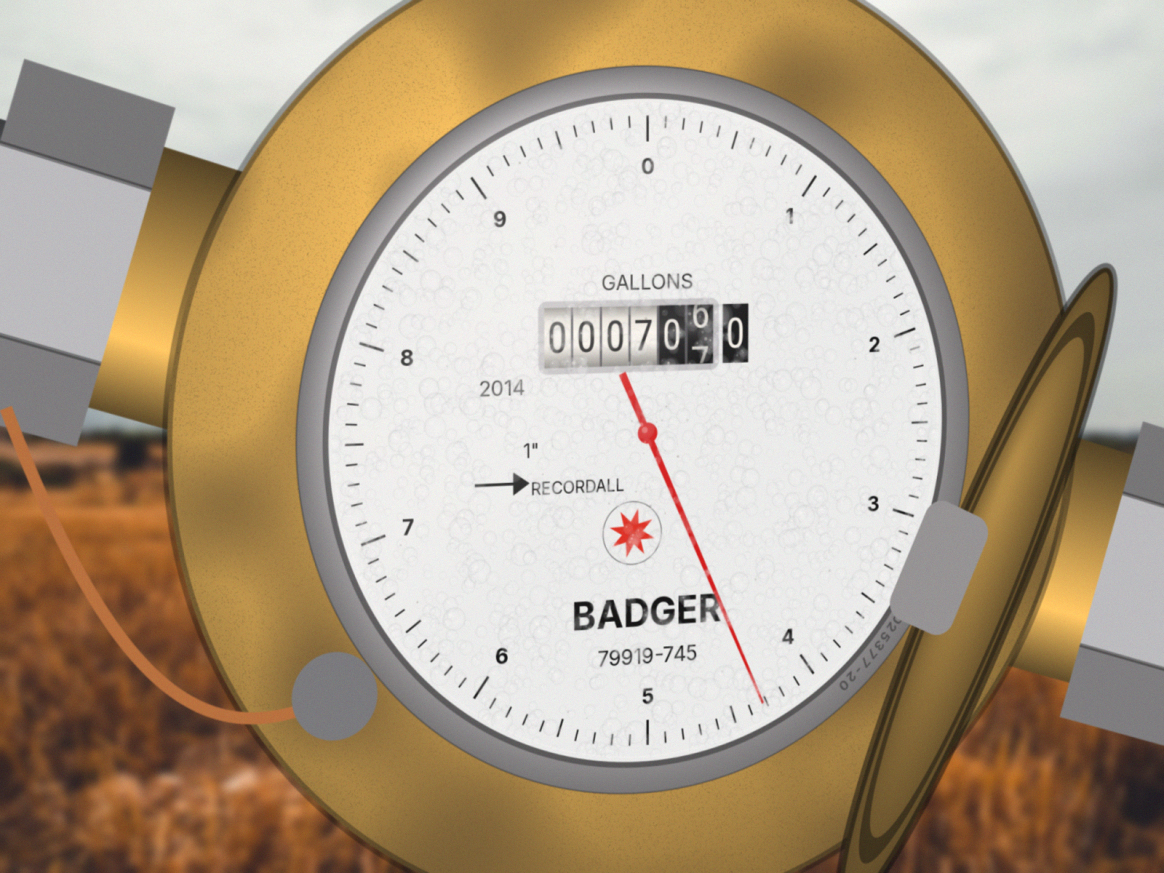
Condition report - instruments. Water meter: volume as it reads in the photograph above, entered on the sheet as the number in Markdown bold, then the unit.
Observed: **7064.3** gal
